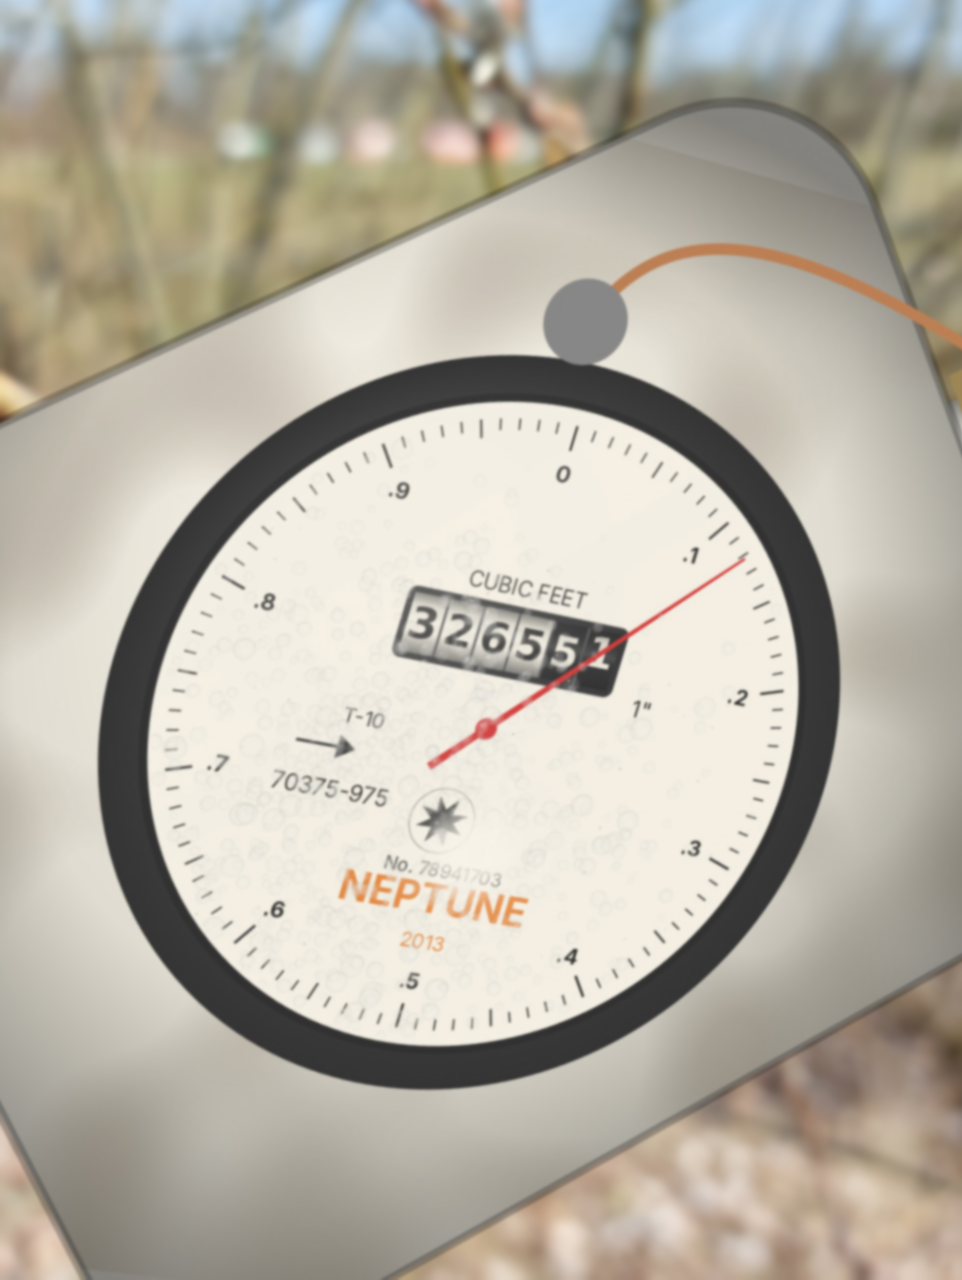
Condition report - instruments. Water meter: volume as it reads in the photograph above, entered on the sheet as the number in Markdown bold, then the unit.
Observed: **326551.12** ft³
